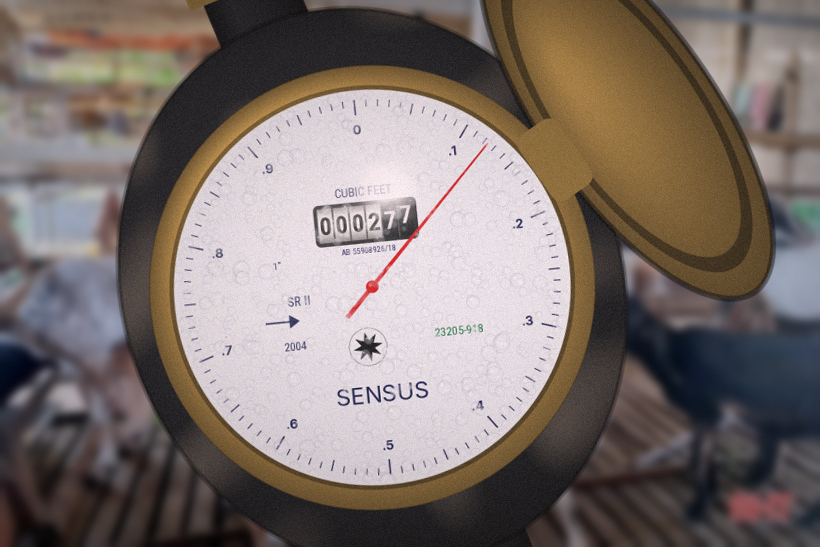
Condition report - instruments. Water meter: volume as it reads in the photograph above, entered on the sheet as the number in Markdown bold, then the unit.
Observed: **277.12** ft³
